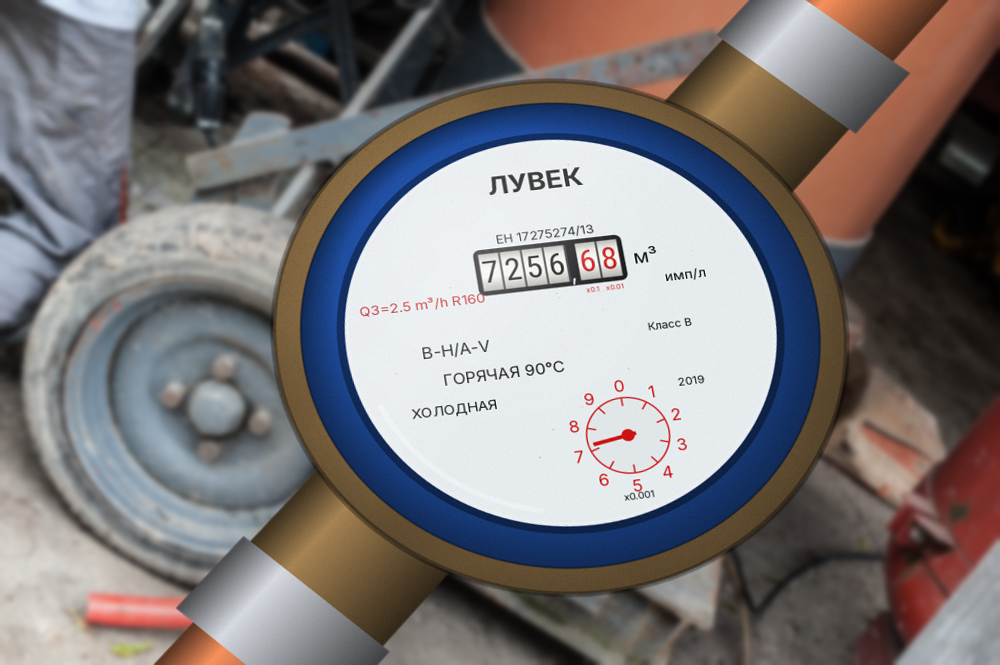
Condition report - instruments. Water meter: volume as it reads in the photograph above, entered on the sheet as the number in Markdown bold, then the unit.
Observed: **7256.687** m³
